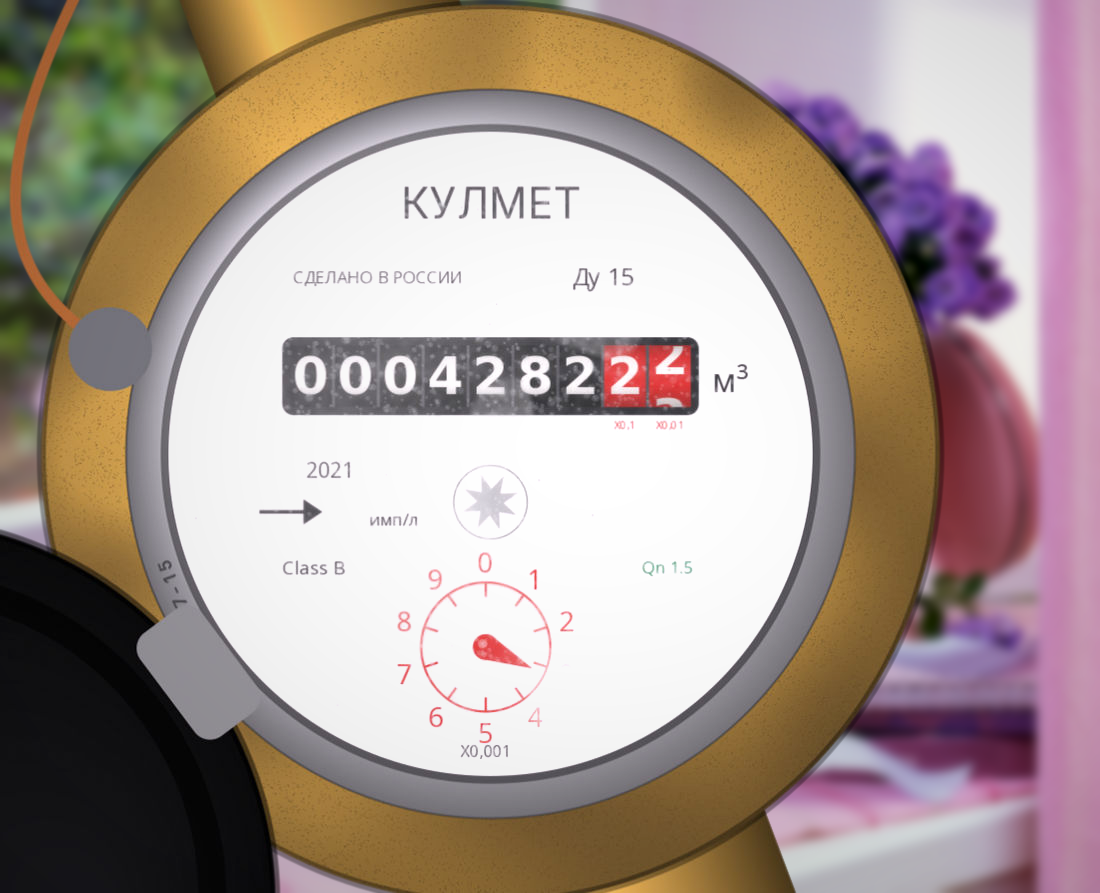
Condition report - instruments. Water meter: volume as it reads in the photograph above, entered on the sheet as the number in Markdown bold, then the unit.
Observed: **4282.223** m³
